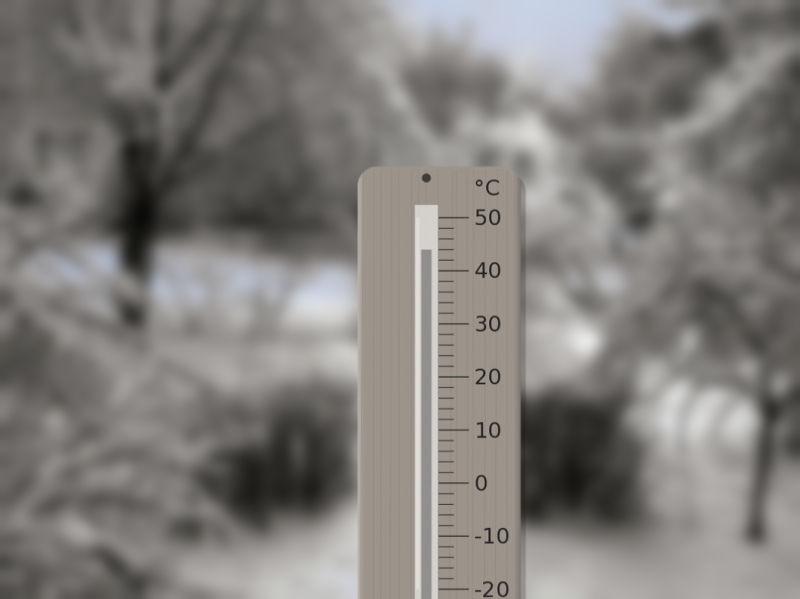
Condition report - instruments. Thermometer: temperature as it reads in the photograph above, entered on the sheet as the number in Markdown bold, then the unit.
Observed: **44** °C
